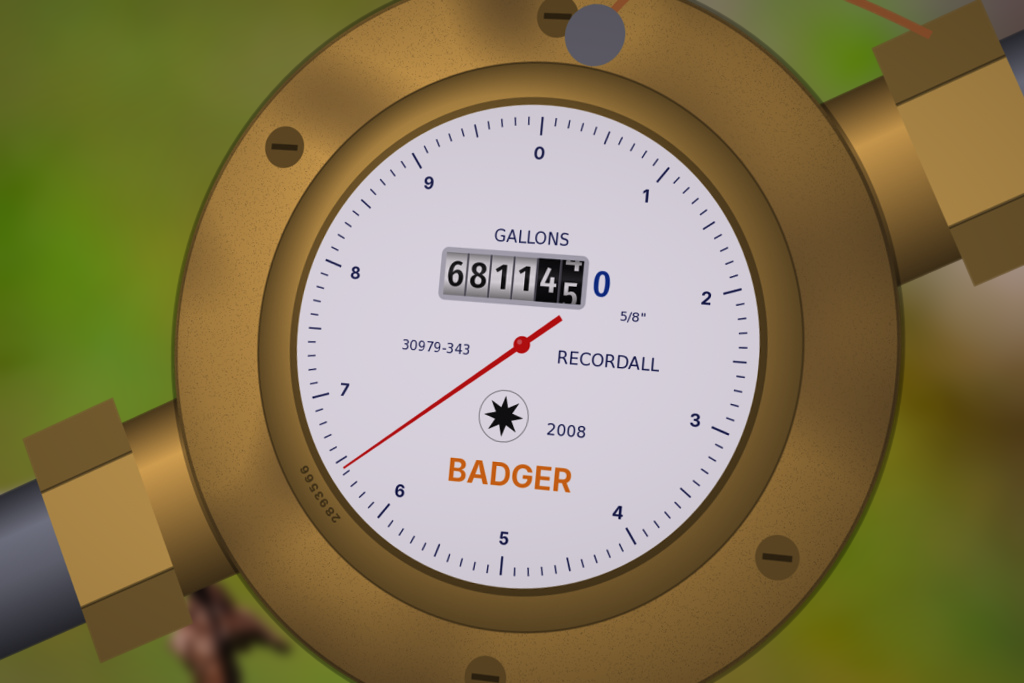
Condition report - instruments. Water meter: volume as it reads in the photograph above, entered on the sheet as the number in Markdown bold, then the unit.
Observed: **6811446.4** gal
